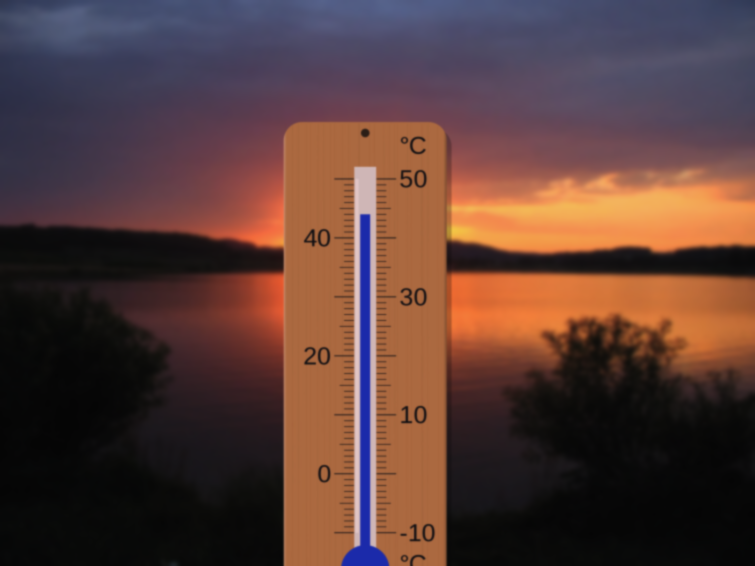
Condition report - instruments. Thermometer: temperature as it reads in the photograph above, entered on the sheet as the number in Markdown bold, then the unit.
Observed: **44** °C
